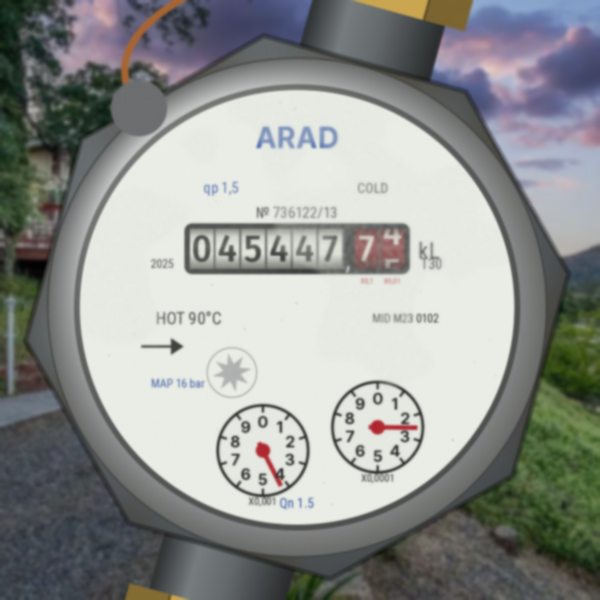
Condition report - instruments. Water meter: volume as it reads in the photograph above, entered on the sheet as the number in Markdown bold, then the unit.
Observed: **45447.7442** kL
